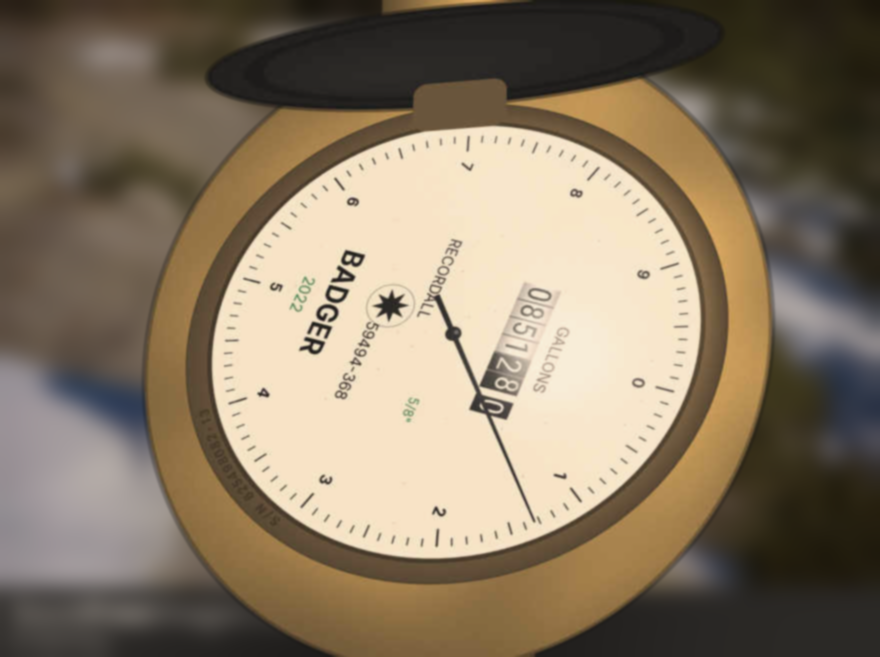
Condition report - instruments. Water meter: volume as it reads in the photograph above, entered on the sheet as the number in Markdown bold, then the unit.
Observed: **851281.3** gal
